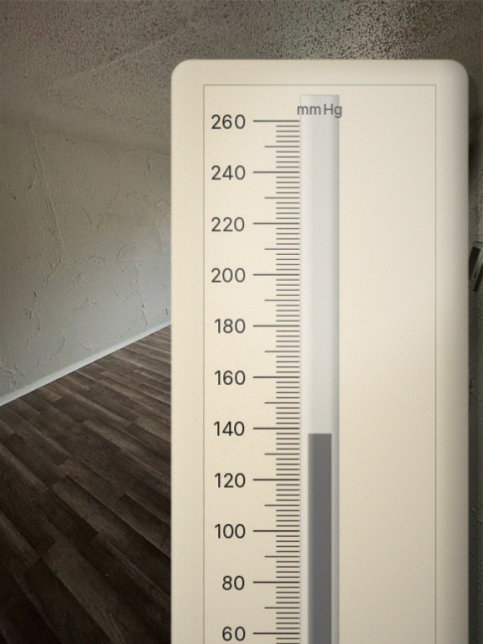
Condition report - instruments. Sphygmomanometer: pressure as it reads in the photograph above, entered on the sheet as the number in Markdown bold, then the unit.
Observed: **138** mmHg
